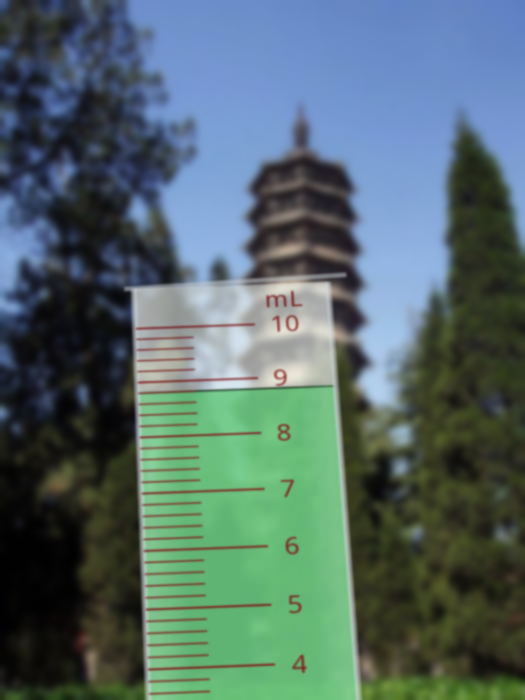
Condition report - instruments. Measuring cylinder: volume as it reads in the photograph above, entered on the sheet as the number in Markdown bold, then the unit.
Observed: **8.8** mL
